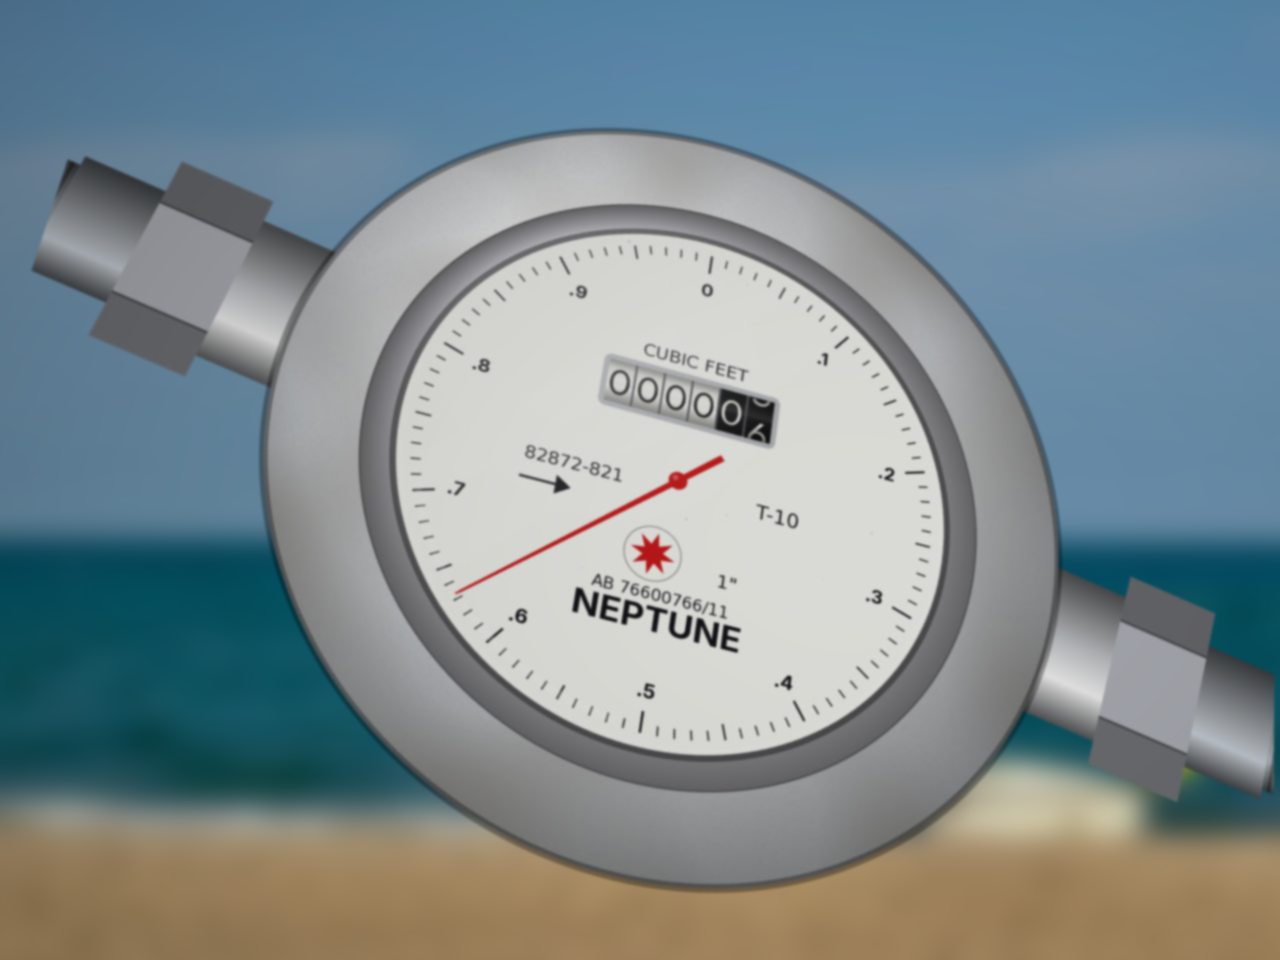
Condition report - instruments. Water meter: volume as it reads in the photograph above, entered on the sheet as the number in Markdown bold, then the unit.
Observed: **5.63** ft³
